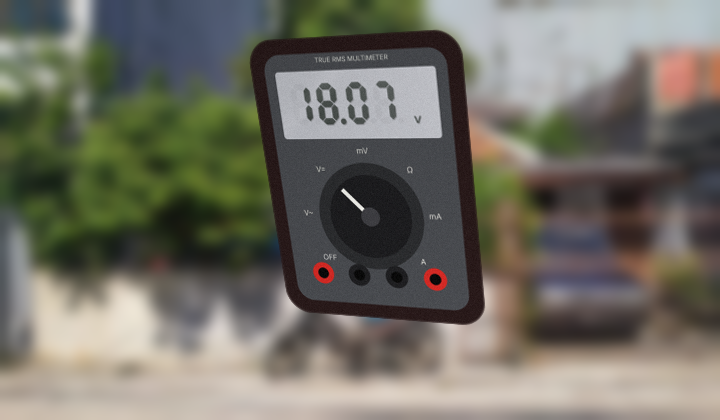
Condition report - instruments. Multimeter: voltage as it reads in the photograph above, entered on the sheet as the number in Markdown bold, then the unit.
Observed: **18.07** V
